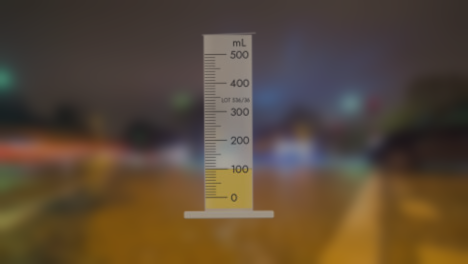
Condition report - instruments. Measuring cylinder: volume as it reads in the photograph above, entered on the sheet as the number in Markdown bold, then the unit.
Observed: **100** mL
